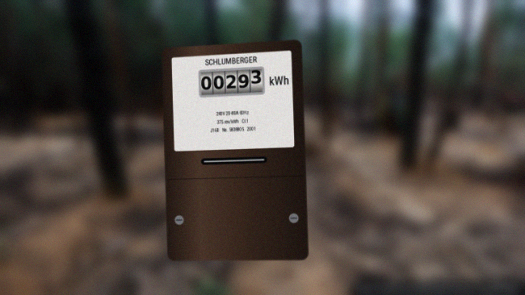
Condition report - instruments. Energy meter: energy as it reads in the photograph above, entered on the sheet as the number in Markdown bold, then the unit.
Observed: **293** kWh
